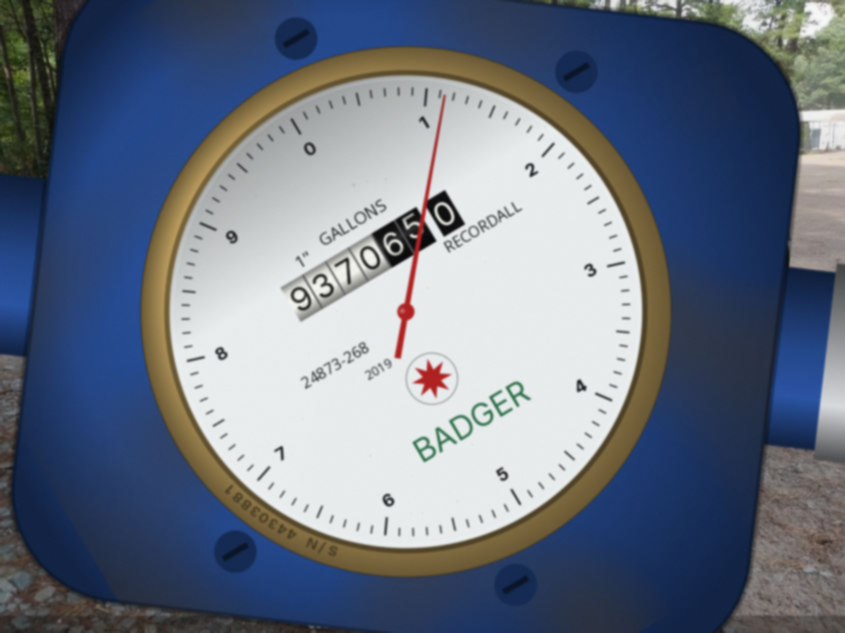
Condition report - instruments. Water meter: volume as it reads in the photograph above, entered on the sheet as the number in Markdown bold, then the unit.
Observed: **9370651.1** gal
